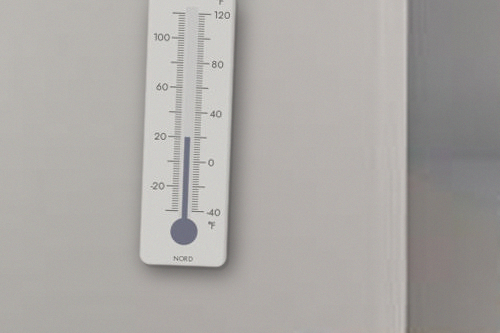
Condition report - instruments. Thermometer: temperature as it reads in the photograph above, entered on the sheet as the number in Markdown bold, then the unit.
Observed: **20** °F
